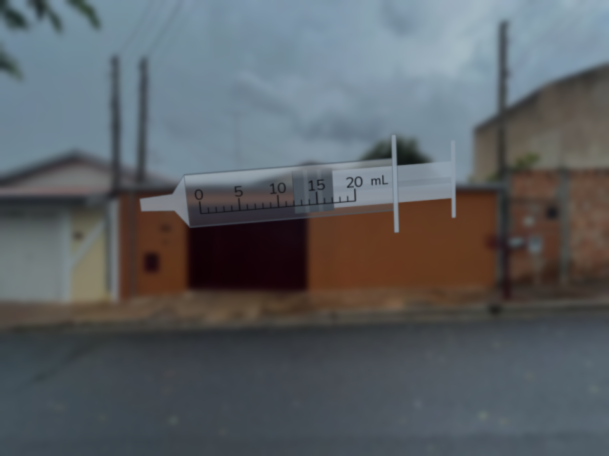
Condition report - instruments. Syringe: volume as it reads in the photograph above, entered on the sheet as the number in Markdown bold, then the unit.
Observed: **12** mL
